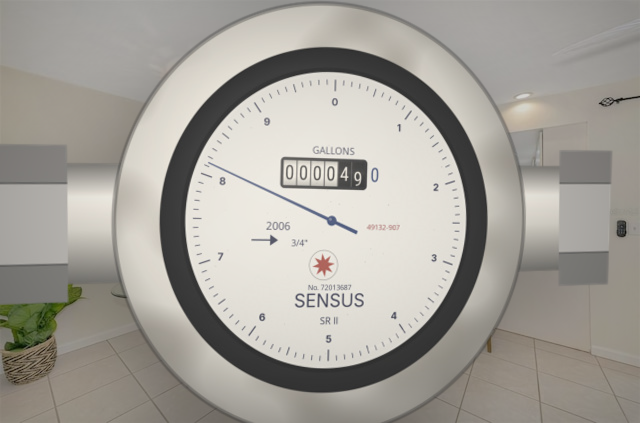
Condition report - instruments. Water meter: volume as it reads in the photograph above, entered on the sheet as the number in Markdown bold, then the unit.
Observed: **488.1** gal
